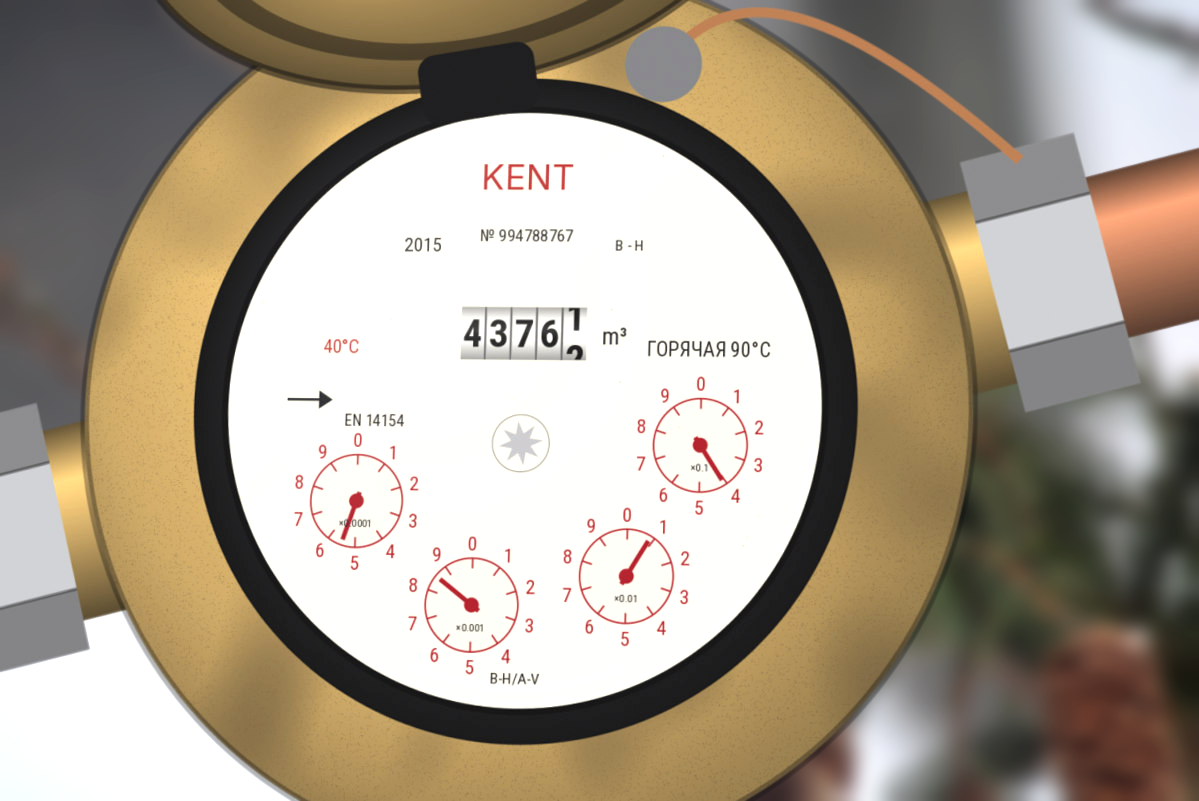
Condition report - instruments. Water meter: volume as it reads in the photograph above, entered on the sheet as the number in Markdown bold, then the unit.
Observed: **43761.4085** m³
